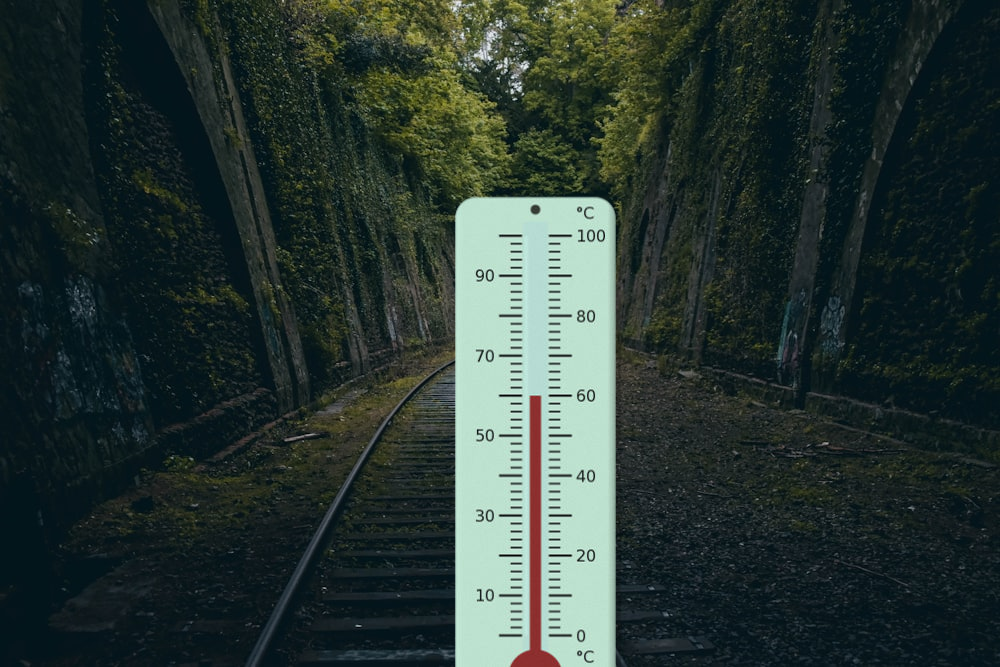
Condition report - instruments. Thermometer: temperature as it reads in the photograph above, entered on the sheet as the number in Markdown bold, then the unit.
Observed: **60** °C
